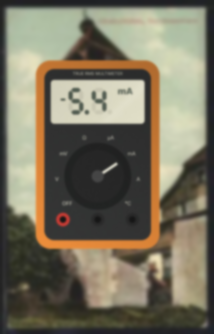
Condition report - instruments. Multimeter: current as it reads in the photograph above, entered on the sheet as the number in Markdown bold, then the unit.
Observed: **-5.4** mA
